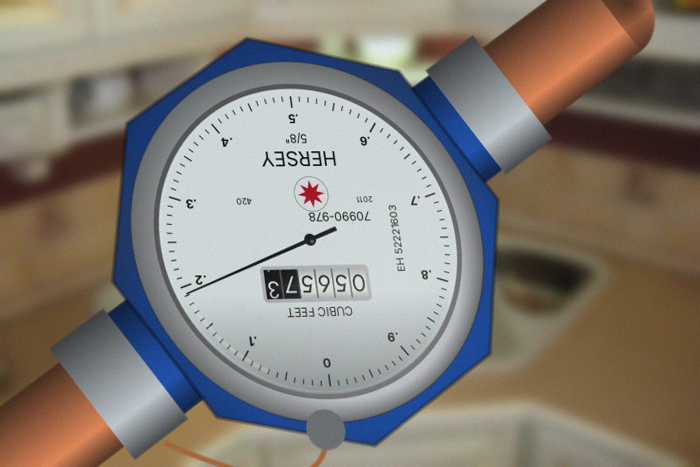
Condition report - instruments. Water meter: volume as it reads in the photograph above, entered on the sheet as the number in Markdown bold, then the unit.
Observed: **56573.19** ft³
